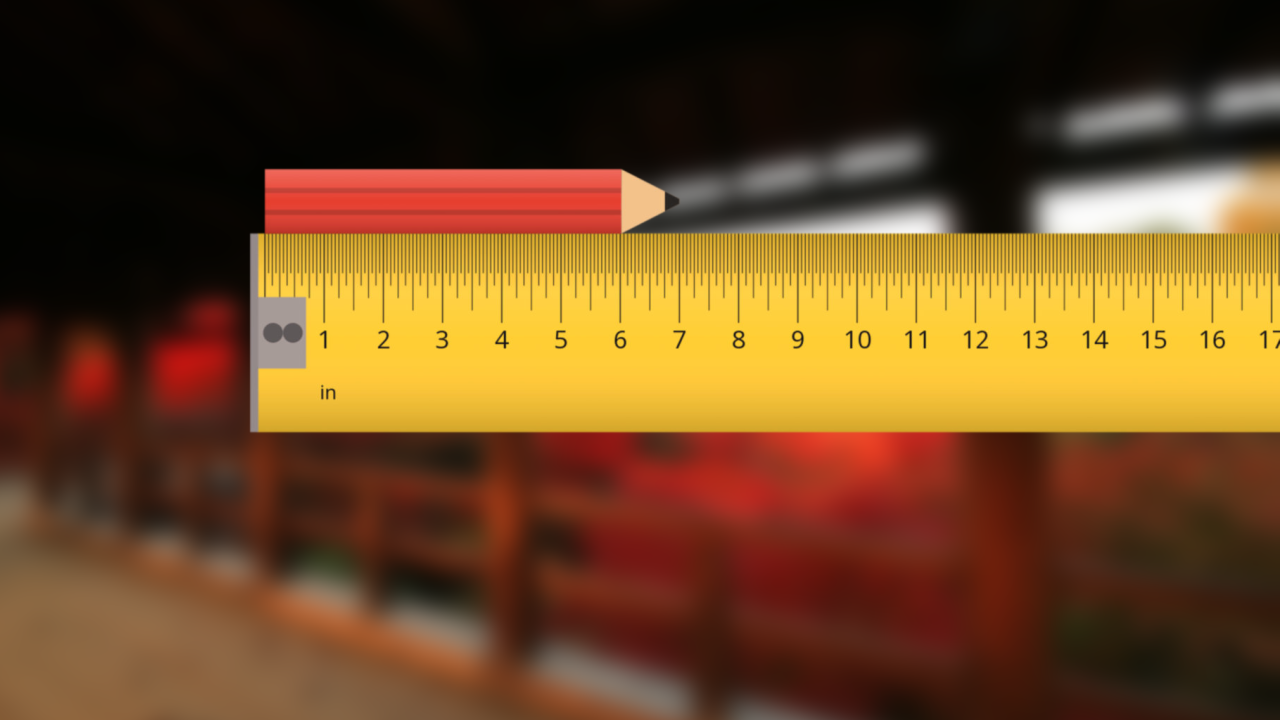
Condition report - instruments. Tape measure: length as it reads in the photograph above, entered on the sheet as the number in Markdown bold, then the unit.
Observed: **7** in
